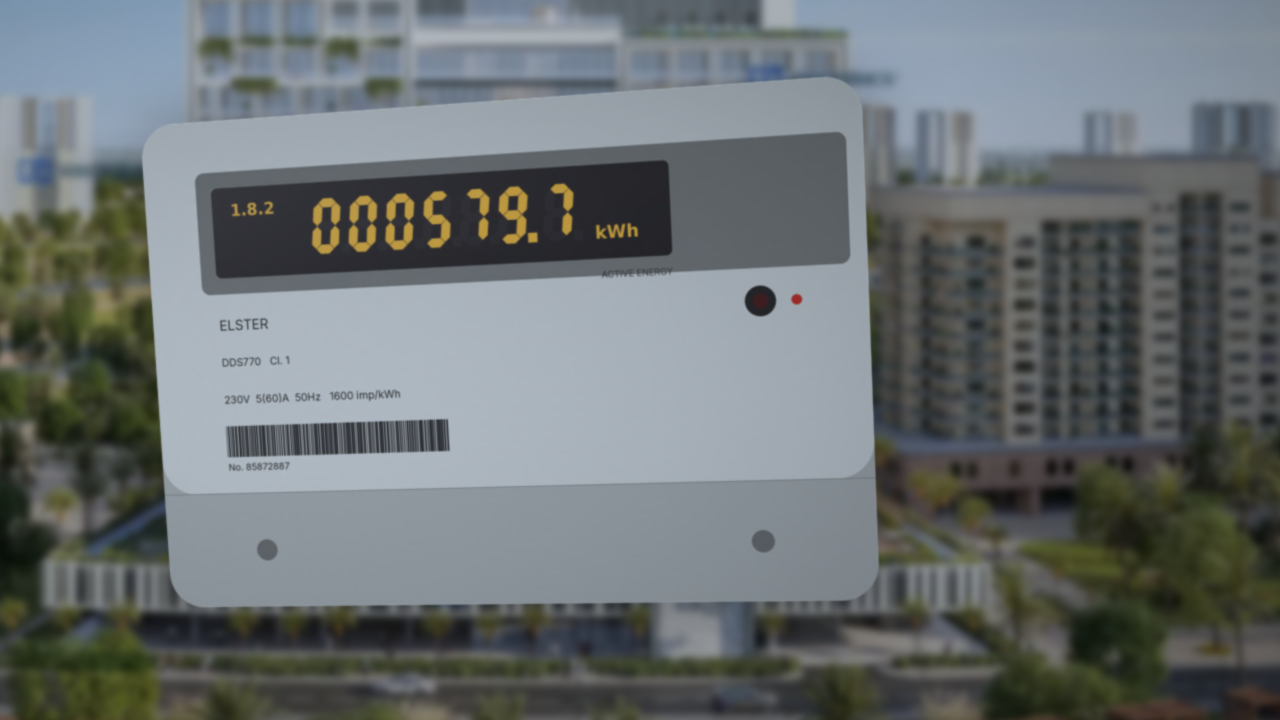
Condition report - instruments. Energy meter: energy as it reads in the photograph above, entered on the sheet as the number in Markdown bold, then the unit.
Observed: **579.7** kWh
